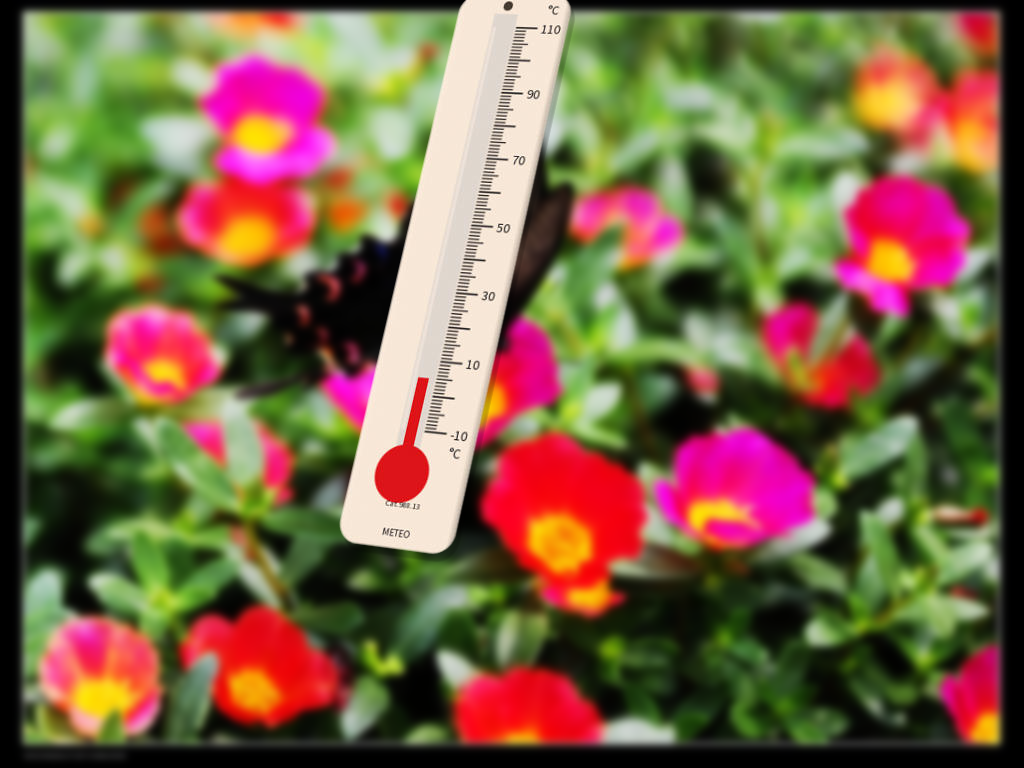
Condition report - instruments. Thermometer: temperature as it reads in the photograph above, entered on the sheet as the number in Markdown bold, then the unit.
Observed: **5** °C
